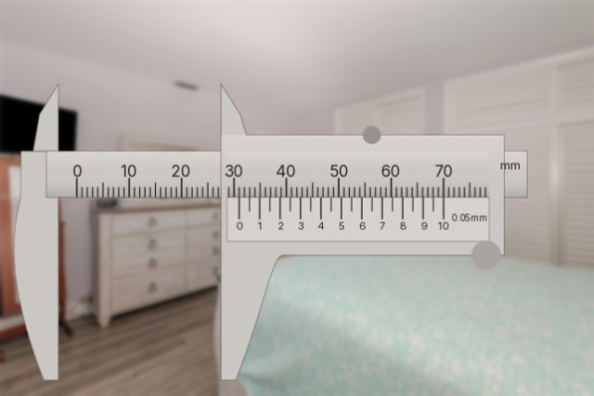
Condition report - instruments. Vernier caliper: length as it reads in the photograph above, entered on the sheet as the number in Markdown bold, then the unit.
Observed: **31.0** mm
